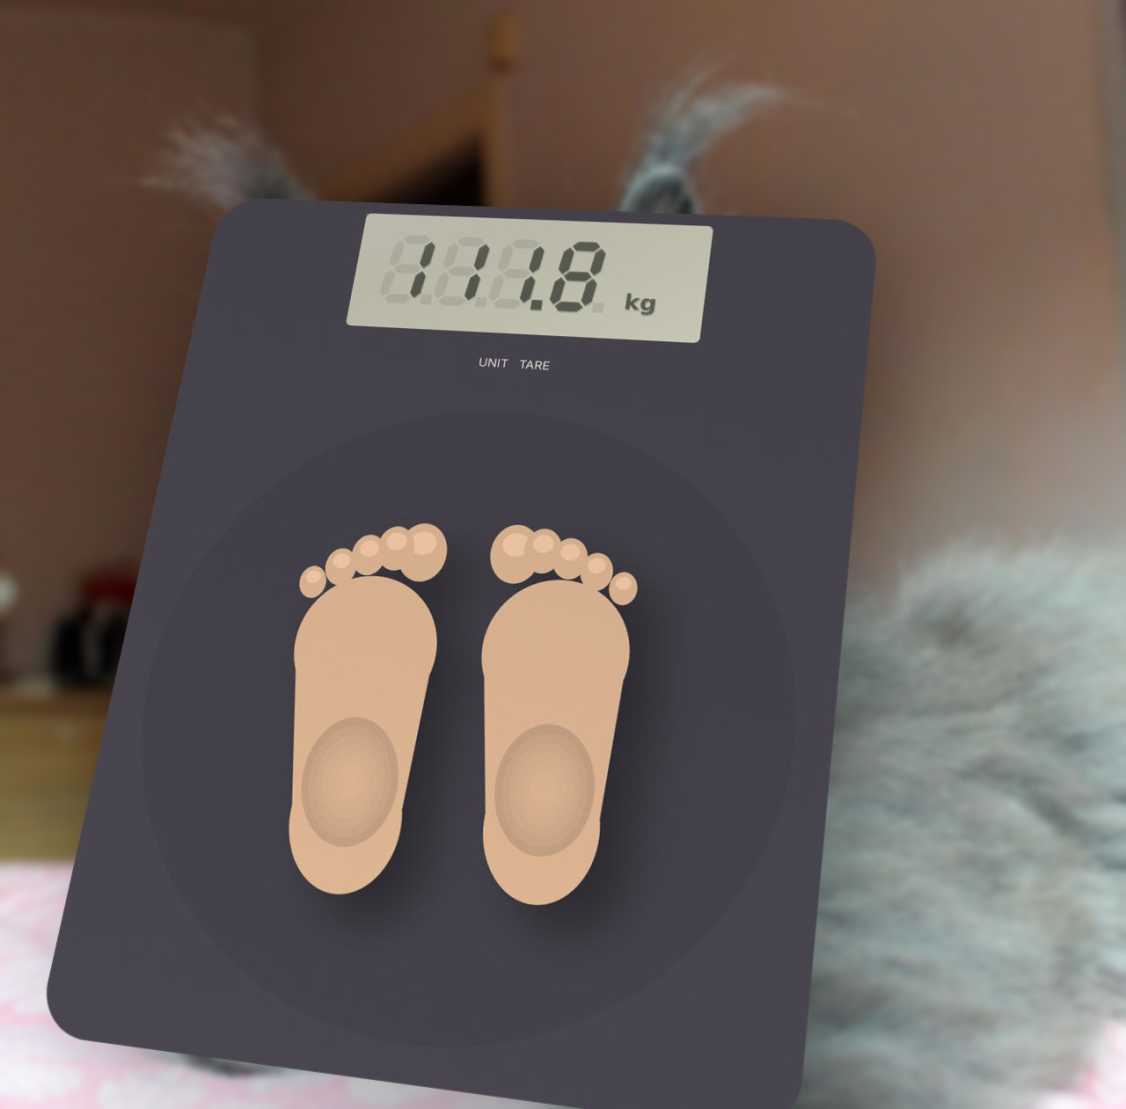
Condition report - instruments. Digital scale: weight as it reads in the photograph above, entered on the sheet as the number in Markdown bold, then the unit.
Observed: **111.8** kg
